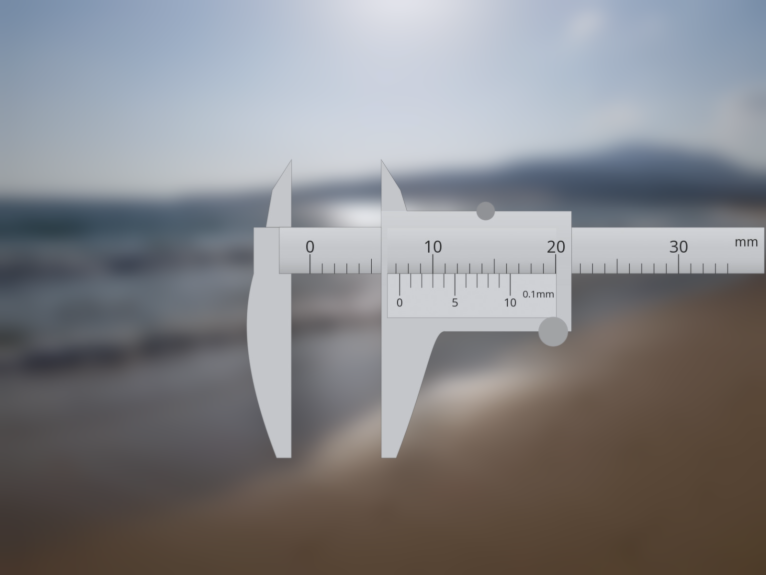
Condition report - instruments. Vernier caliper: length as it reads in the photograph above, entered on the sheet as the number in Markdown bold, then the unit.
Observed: **7.3** mm
